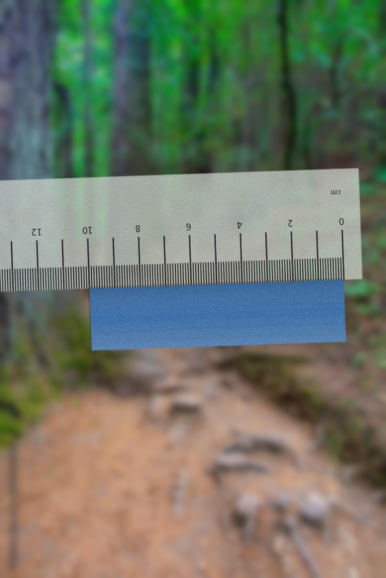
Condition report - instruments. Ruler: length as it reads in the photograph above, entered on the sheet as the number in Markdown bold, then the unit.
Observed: **10** cm
